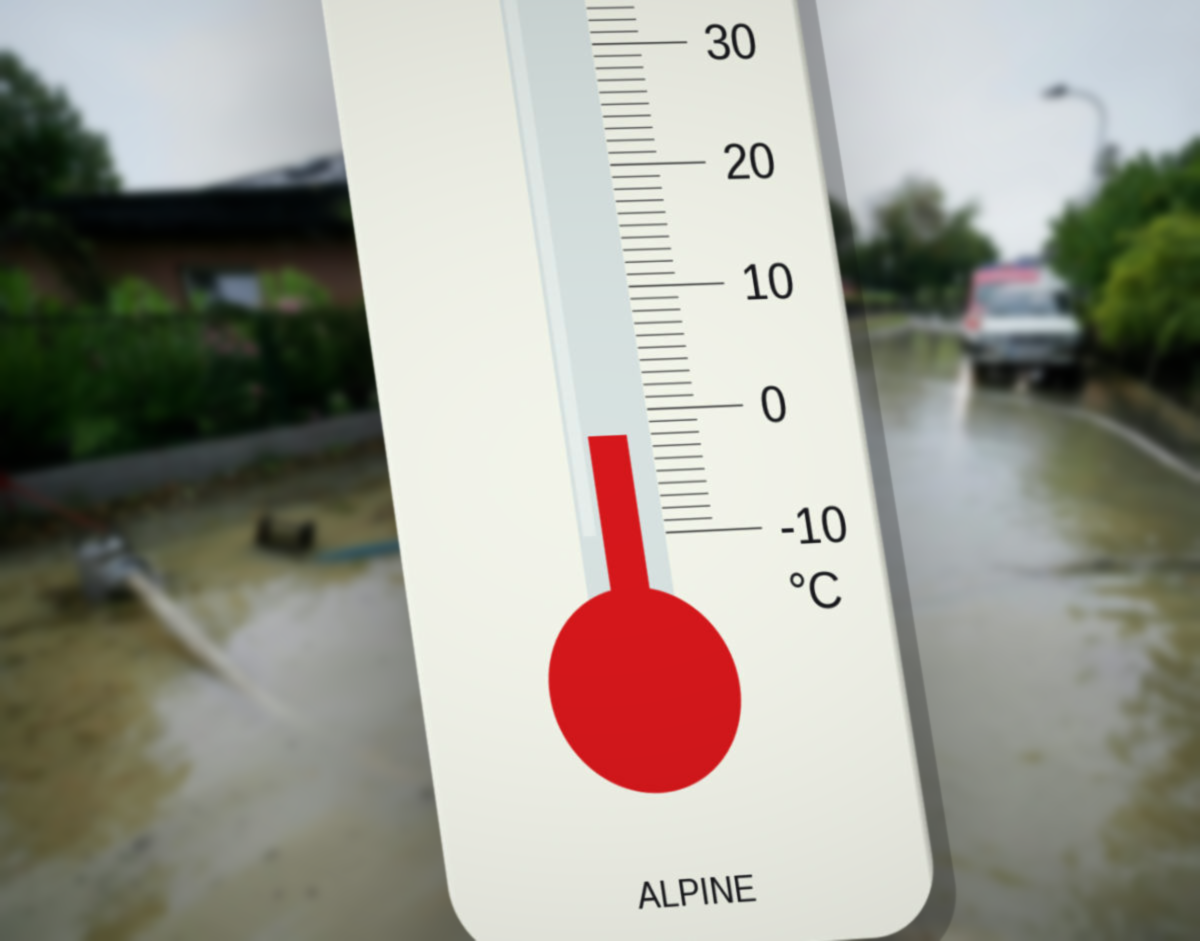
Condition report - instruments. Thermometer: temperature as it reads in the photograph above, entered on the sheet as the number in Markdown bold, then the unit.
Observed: **-2** °C
